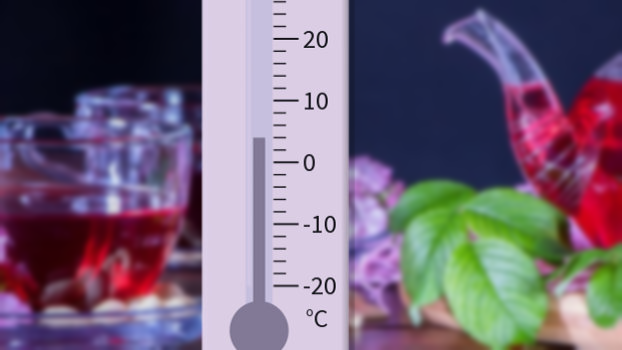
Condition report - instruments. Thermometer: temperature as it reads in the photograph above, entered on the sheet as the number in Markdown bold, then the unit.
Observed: **4** °C
